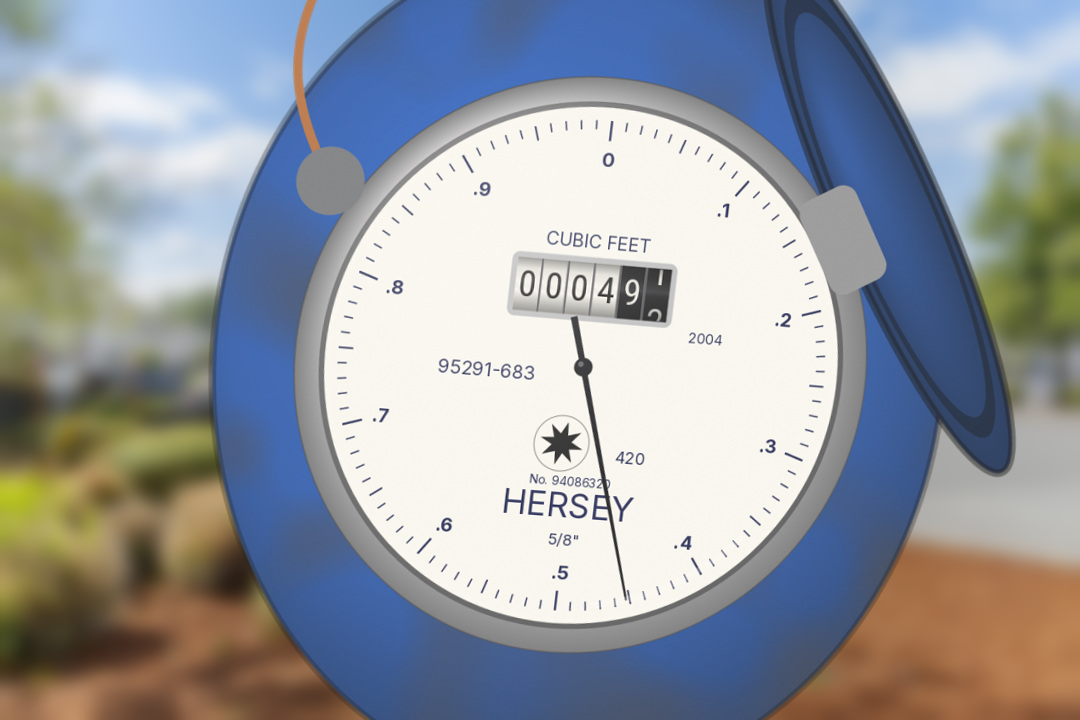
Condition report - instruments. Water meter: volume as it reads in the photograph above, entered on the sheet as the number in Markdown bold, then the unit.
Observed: **491.45** ft³
